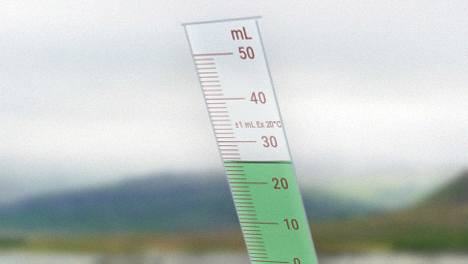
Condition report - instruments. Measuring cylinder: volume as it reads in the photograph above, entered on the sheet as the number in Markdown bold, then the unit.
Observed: **25** mL
